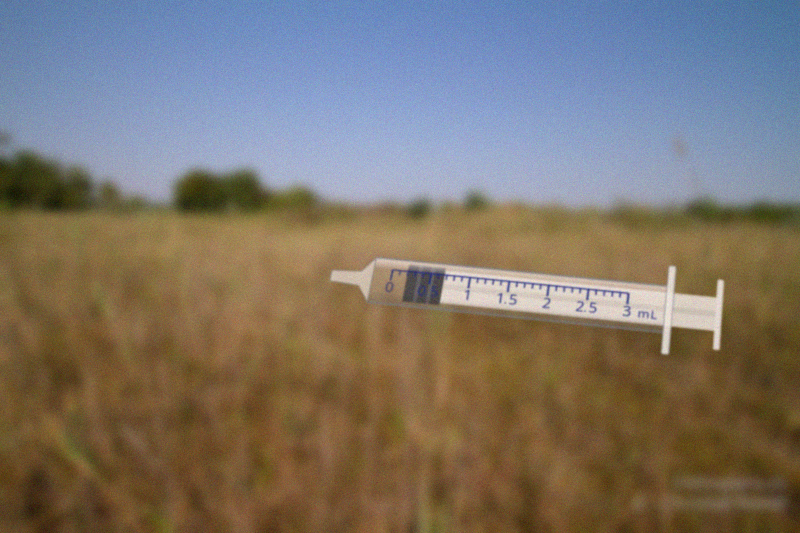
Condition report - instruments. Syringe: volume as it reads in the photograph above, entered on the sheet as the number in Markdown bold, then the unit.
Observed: **0.2** mL
